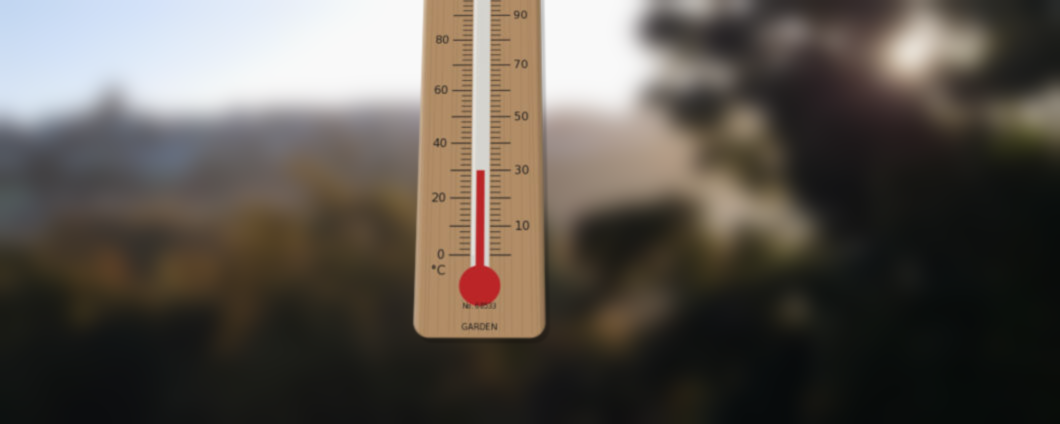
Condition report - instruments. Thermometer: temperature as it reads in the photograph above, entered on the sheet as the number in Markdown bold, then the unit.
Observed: **30** °C
